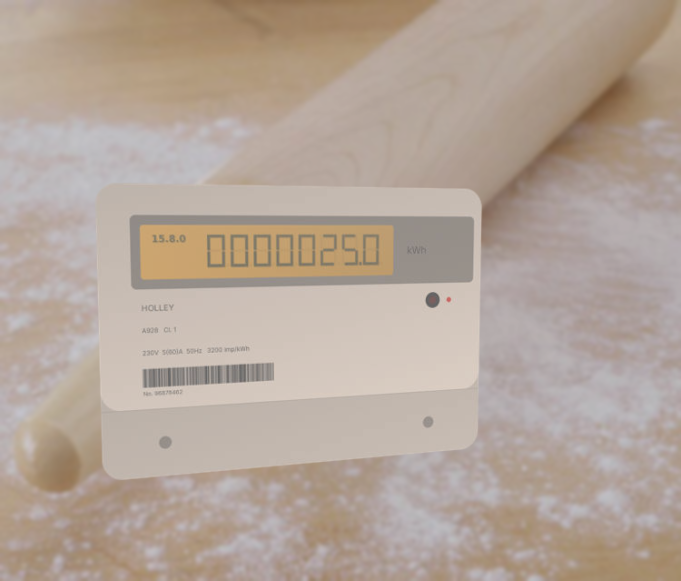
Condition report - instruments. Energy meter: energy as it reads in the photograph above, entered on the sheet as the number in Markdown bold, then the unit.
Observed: **25.0** kWh
